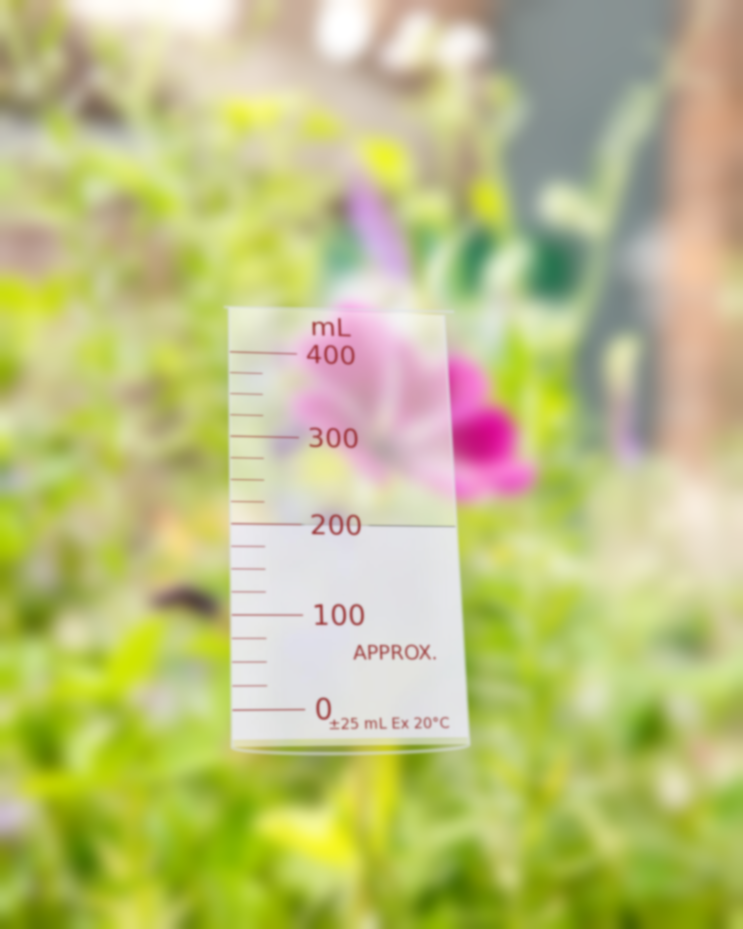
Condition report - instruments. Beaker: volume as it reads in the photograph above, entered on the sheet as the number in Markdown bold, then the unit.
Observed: **200** mL
